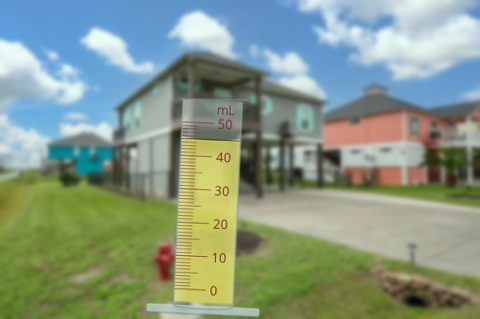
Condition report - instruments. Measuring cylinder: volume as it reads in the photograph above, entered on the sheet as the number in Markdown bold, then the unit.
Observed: **45** mL
